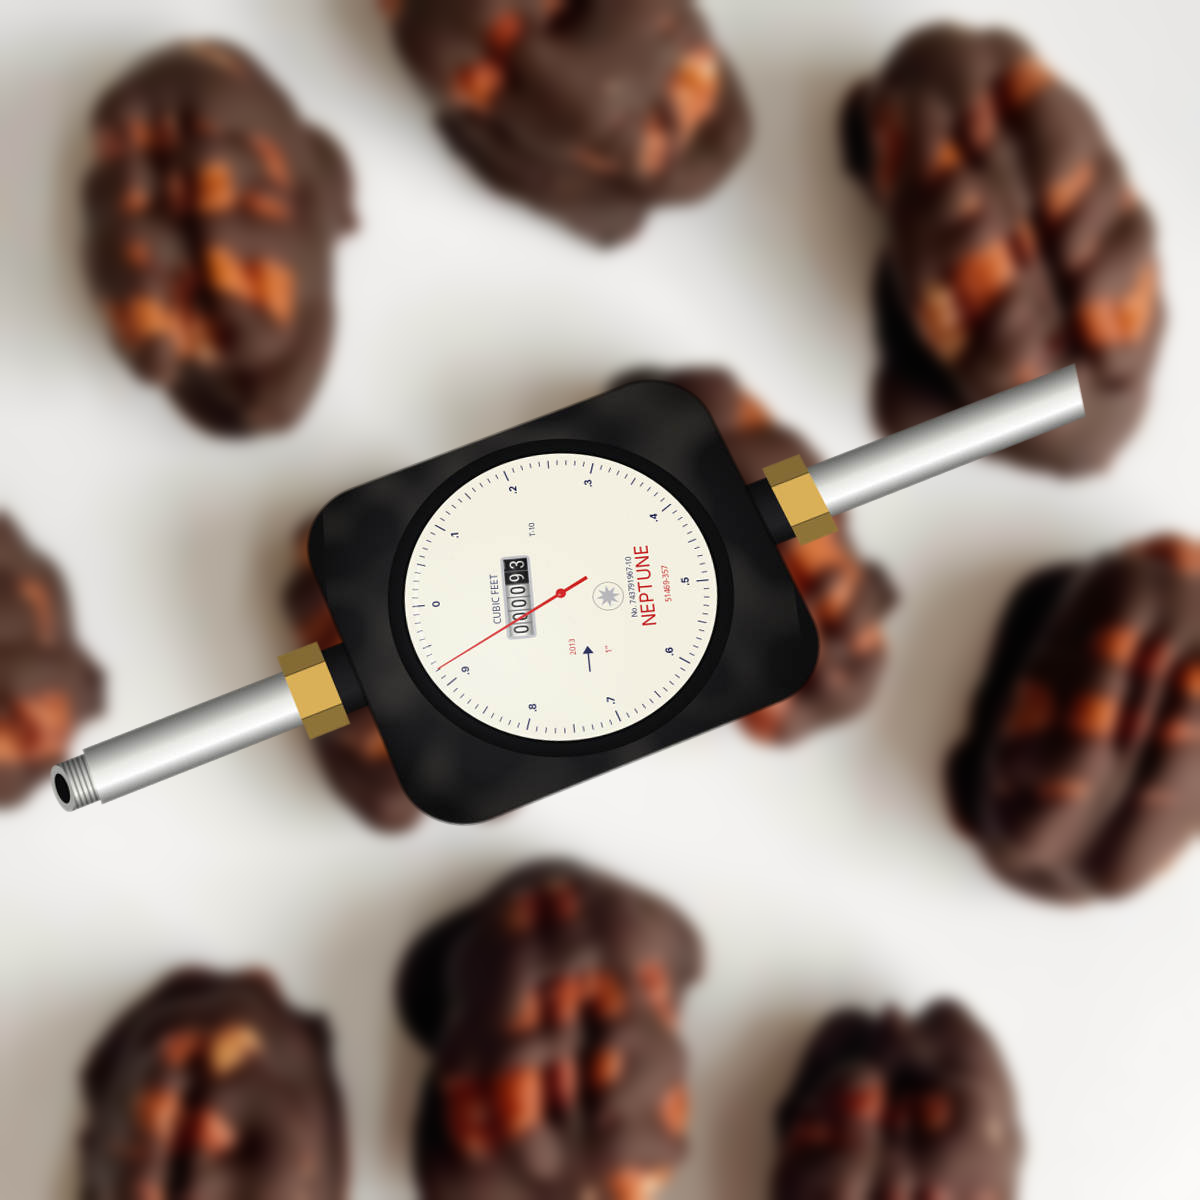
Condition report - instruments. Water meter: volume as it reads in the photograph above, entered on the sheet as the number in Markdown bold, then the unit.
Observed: **92.92** ft³
